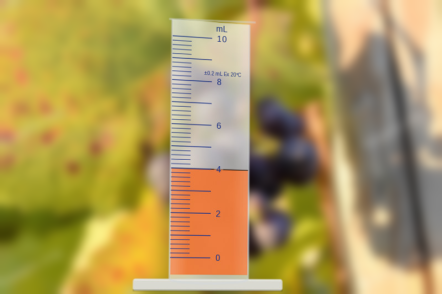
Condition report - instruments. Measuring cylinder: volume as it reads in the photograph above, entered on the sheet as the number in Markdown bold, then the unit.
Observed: **4** mL
